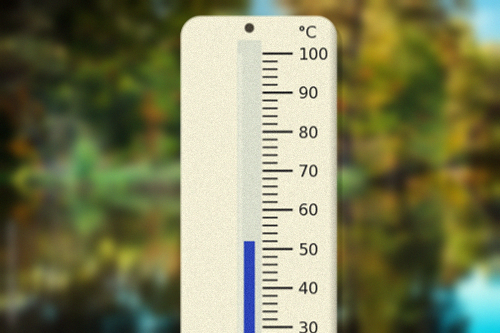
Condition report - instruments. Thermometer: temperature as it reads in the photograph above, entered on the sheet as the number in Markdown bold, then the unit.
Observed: **52** °C
